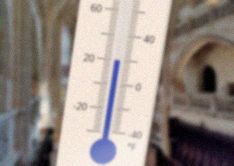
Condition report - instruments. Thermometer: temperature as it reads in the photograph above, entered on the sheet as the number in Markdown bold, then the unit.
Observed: **20** °F
